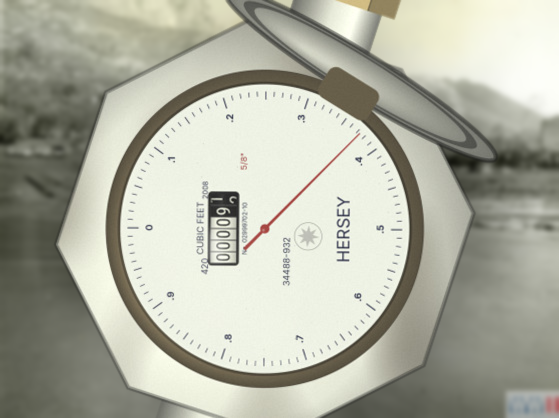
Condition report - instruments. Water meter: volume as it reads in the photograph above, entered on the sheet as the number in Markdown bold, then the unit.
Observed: **91.37** ft³
